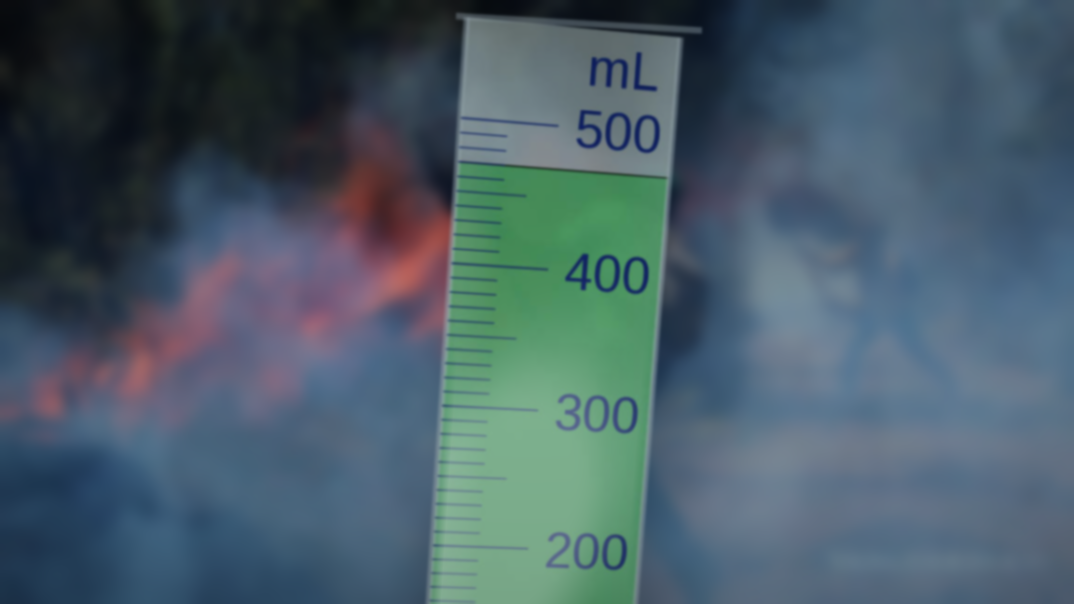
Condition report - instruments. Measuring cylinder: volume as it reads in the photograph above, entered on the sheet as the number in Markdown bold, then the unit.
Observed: **470** mL
